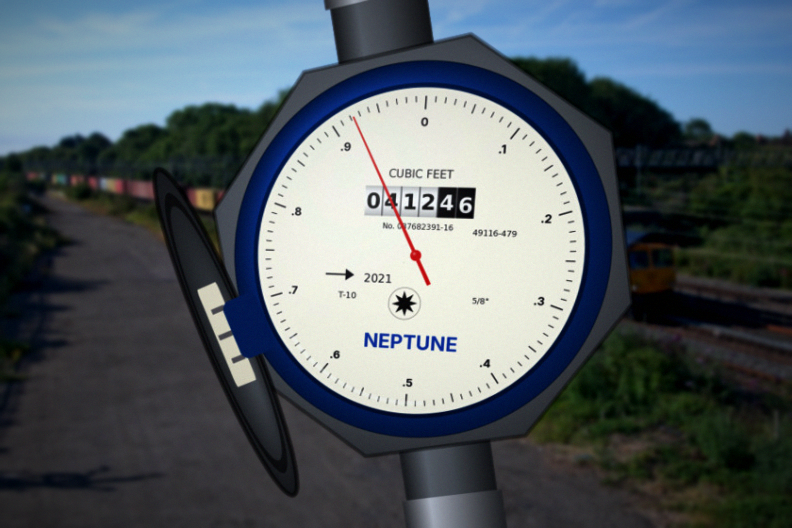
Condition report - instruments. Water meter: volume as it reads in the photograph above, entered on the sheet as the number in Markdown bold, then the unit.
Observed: **41245.92** ft³
